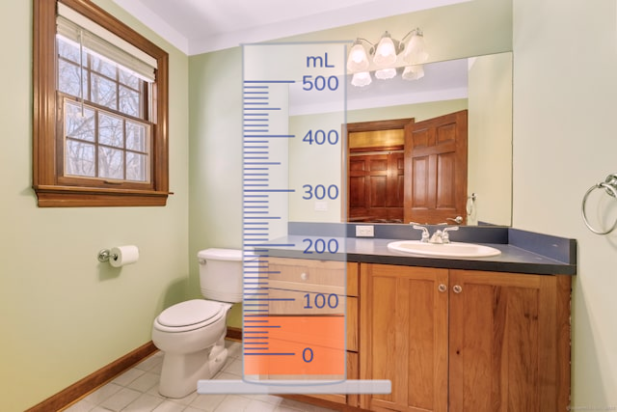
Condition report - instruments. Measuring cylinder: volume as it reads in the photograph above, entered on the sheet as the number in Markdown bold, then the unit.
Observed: **70** mL
